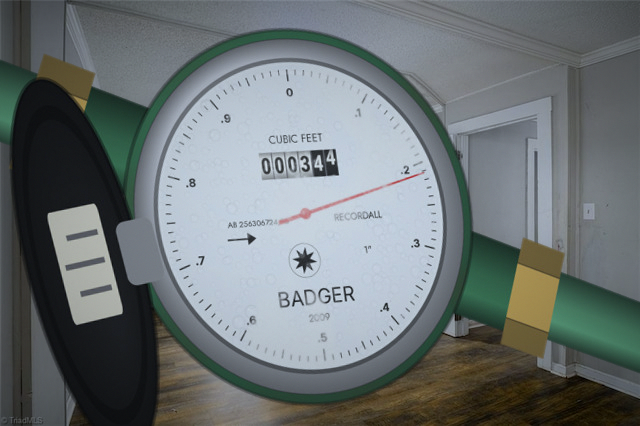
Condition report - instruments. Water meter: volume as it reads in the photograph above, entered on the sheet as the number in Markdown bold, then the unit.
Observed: **344.21** ft³
